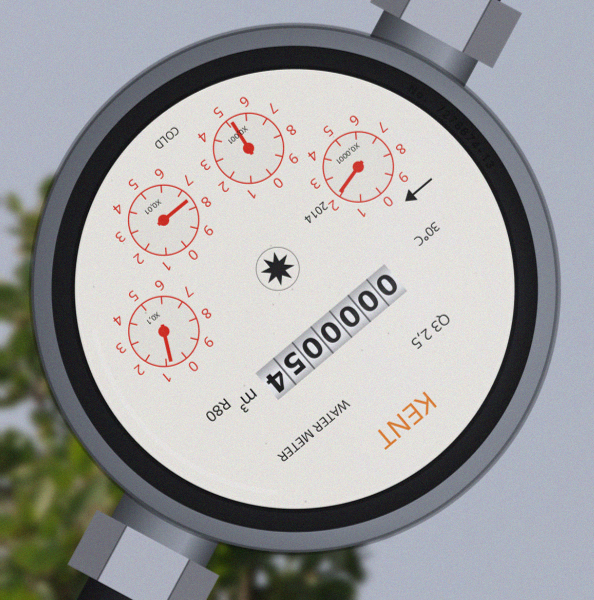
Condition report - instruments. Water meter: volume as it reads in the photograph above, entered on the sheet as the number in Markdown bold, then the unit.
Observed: **54.0752** m³
